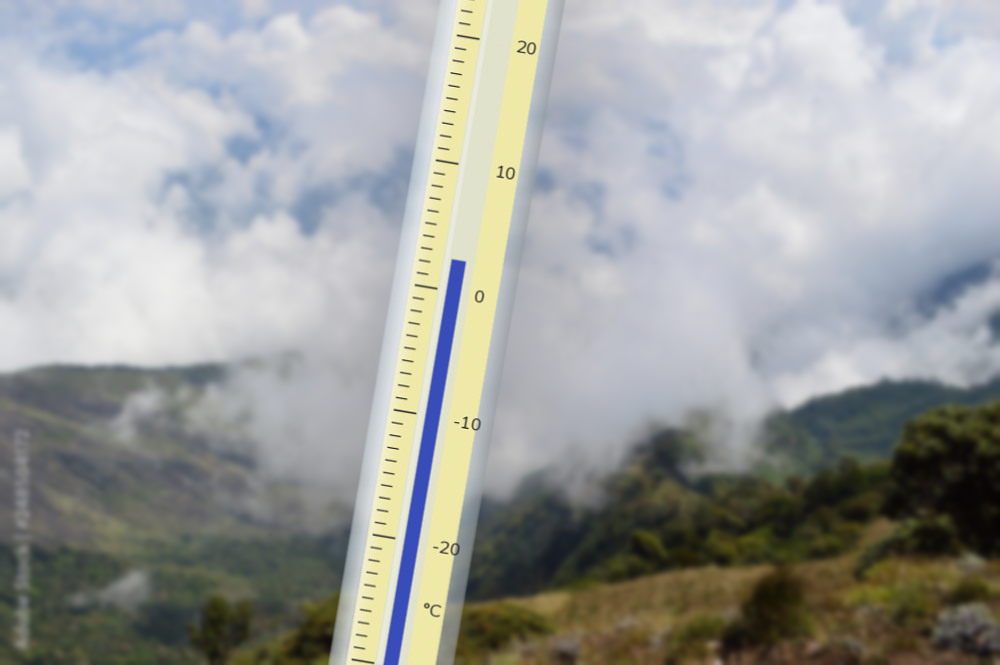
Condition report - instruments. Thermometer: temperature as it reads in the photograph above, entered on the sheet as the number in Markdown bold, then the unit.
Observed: **2.5** °C
